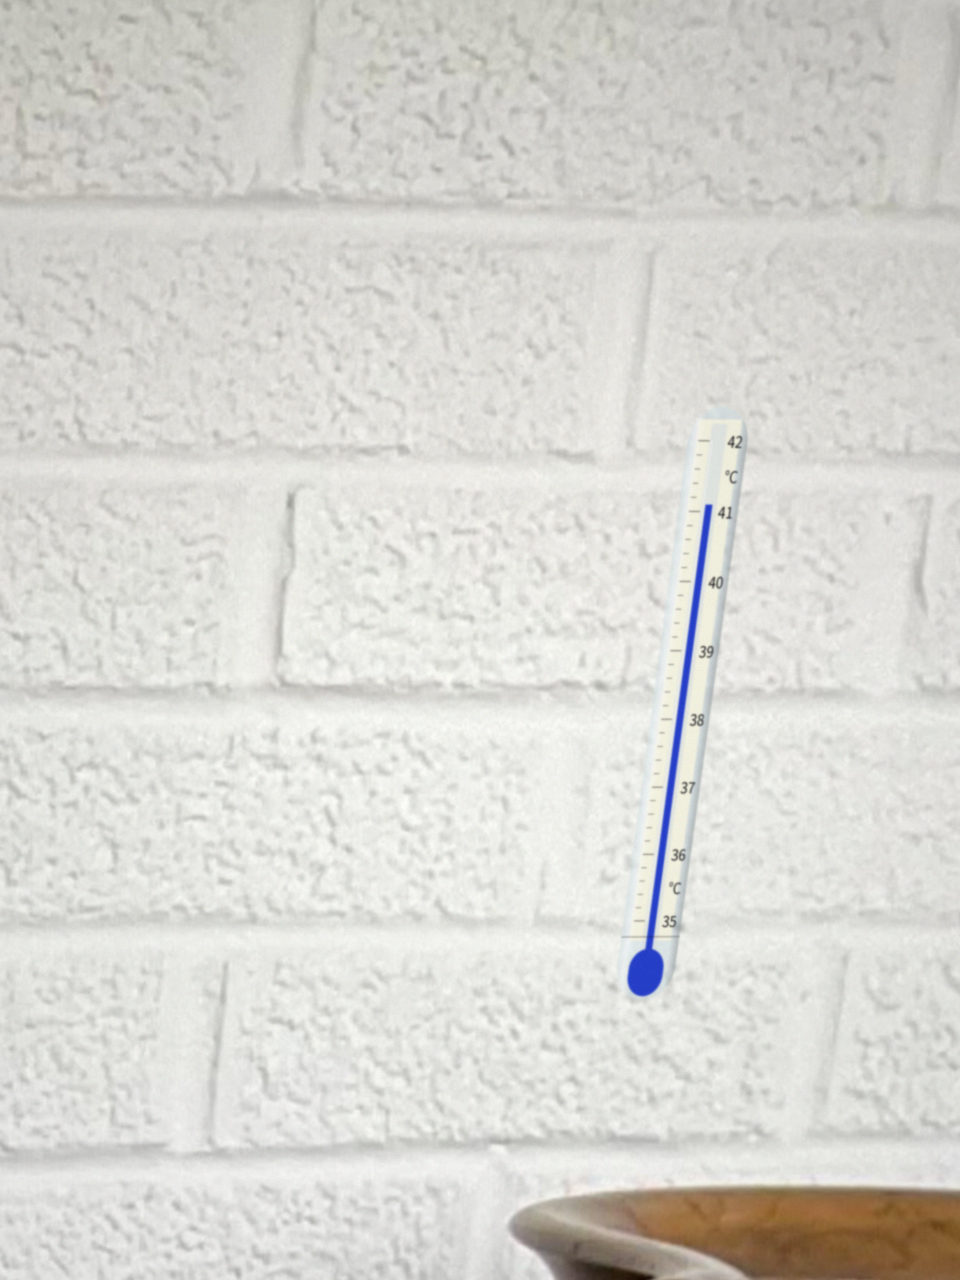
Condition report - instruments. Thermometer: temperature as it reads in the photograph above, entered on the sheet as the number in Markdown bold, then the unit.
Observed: **41.1** °C
